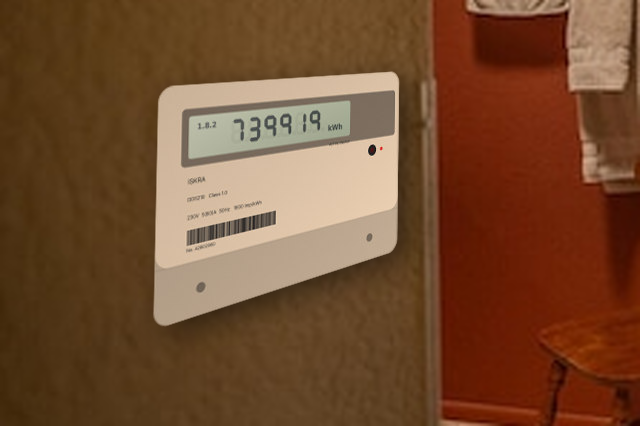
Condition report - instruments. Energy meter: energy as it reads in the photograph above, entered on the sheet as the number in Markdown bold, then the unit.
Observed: **739919** kWh
